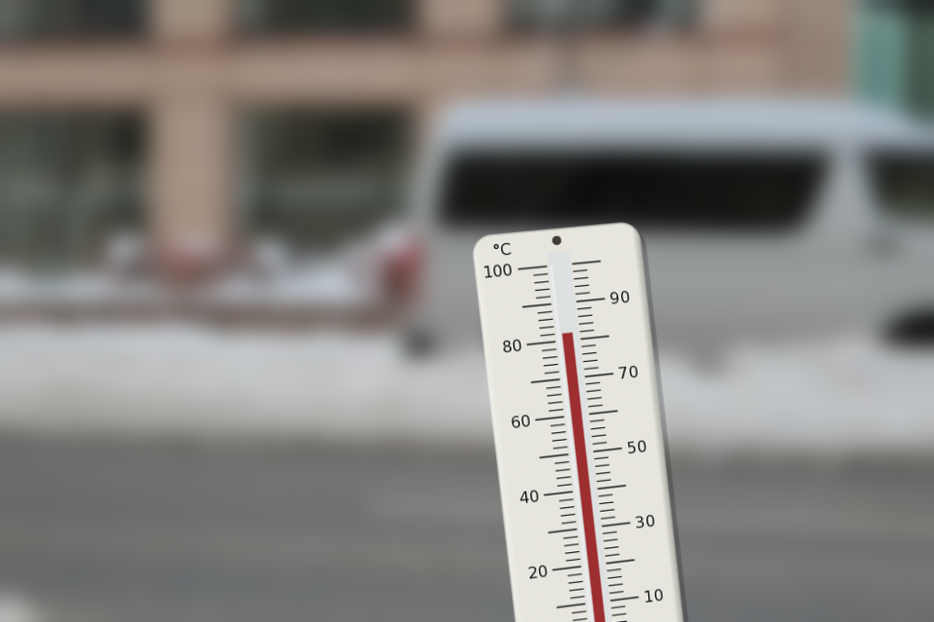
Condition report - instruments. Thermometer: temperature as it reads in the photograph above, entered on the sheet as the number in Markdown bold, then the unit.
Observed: **82** °C
